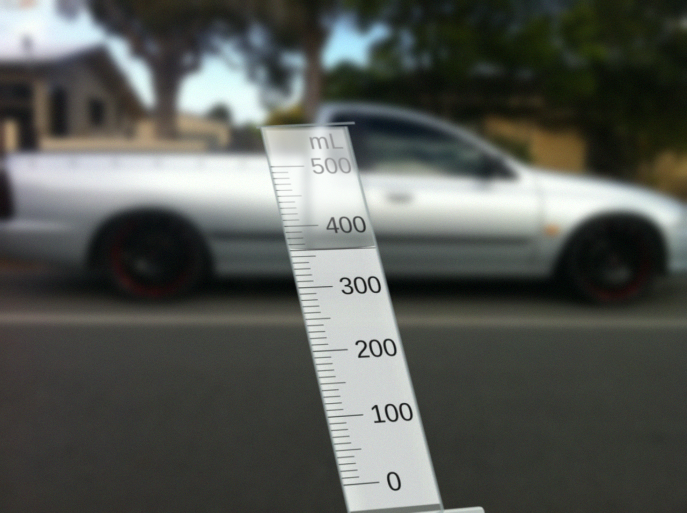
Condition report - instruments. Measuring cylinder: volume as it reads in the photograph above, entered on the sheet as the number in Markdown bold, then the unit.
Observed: **360** mL
